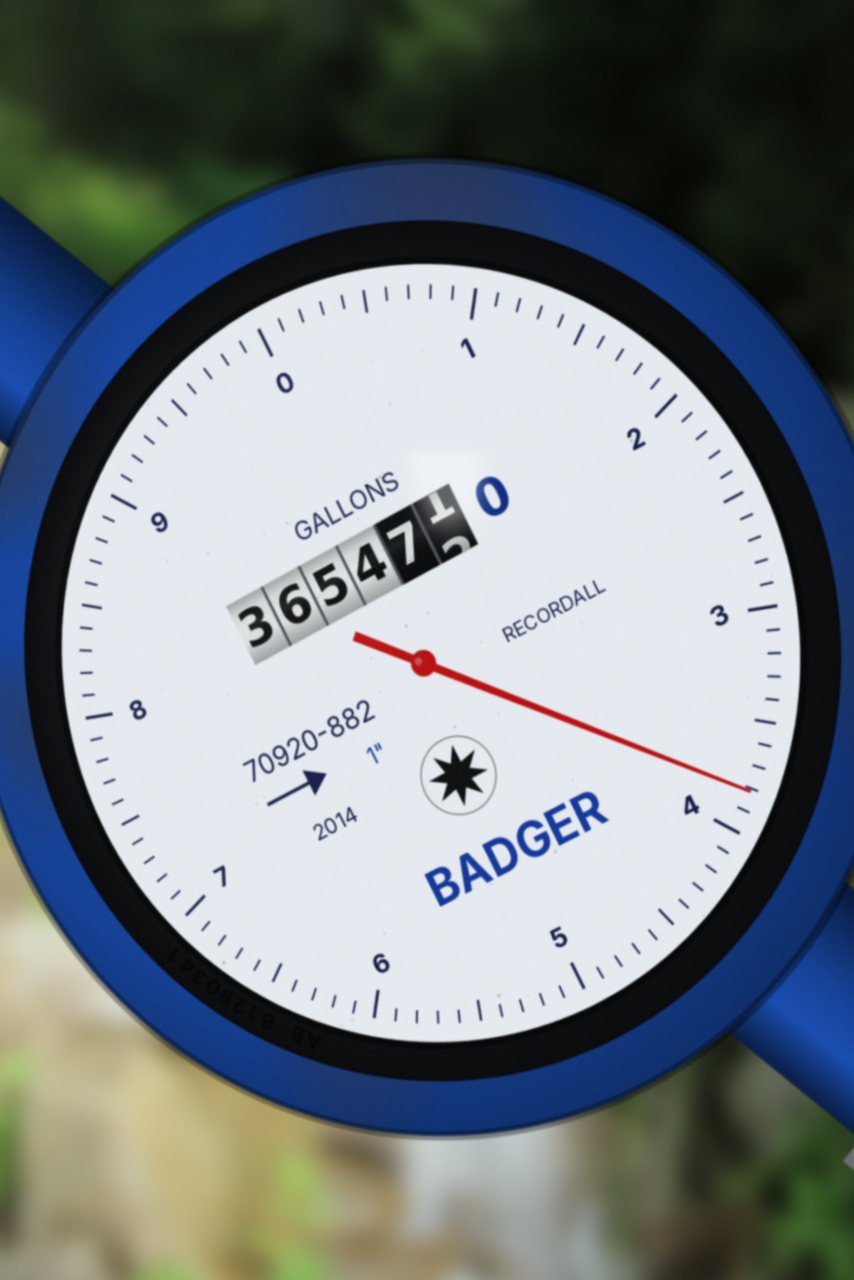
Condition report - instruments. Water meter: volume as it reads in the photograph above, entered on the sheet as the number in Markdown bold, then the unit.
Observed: **3654713.8** gal
